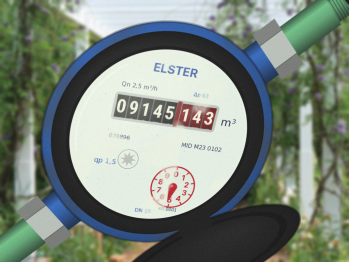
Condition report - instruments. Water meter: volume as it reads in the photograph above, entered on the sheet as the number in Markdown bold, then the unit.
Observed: **9145.1435** m³
